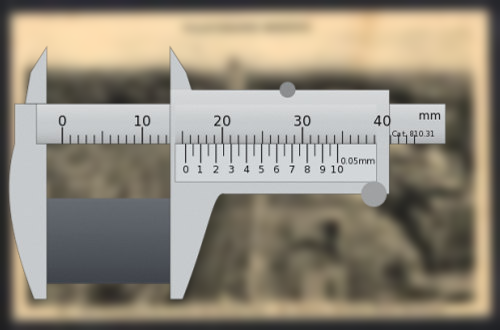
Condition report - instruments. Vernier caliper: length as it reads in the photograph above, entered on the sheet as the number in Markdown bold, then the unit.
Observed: **15.4** mm
